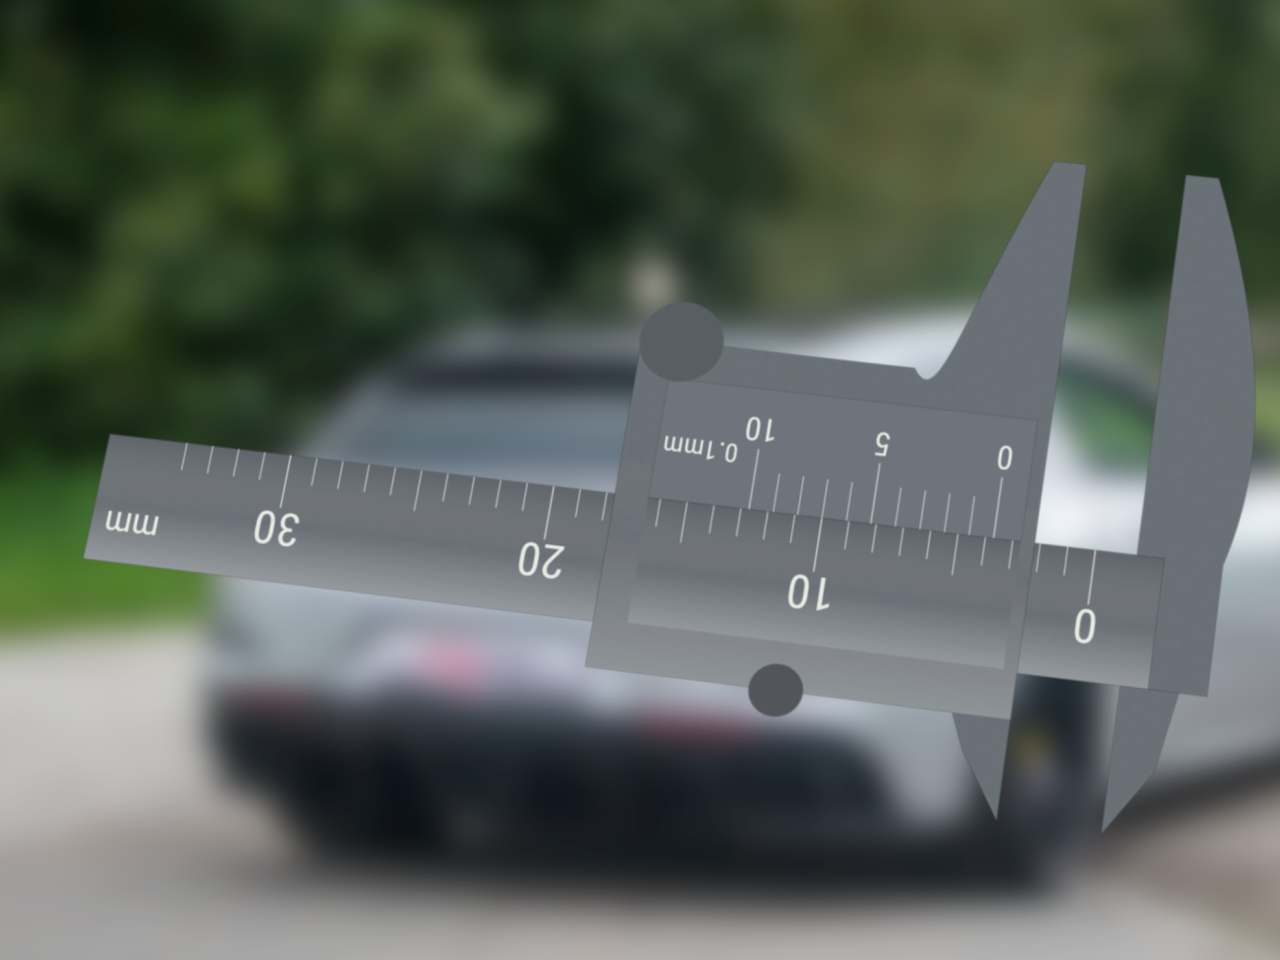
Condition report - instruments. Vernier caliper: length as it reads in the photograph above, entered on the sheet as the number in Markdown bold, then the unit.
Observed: **3.7** mm
